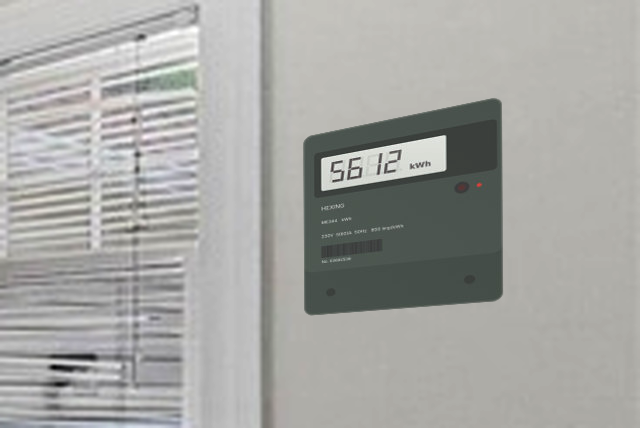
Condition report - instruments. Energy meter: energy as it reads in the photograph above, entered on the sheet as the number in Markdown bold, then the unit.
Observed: **5612** kWh
